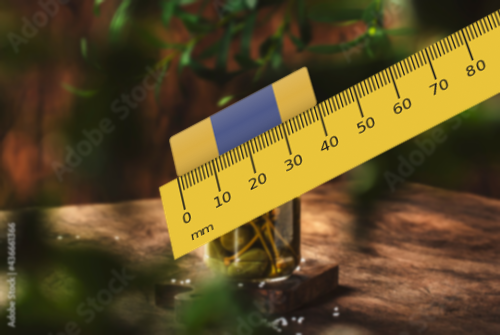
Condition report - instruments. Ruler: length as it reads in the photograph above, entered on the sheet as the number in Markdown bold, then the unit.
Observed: **40** mm
